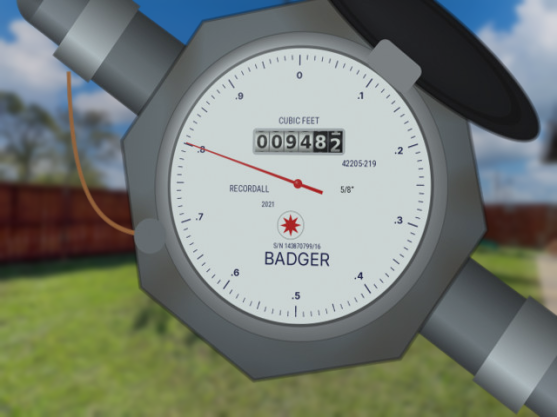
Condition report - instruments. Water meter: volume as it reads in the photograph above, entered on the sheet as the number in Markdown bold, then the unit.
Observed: **9481.80** ft³
